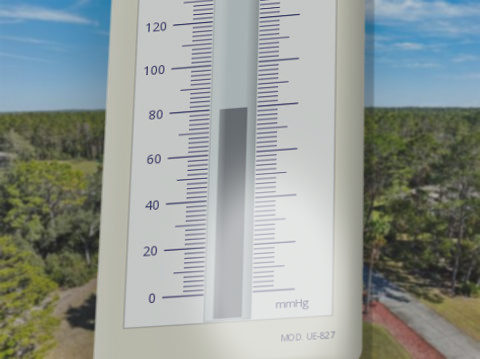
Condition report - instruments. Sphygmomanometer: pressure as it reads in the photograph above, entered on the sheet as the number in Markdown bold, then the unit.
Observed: **80** mmHg
